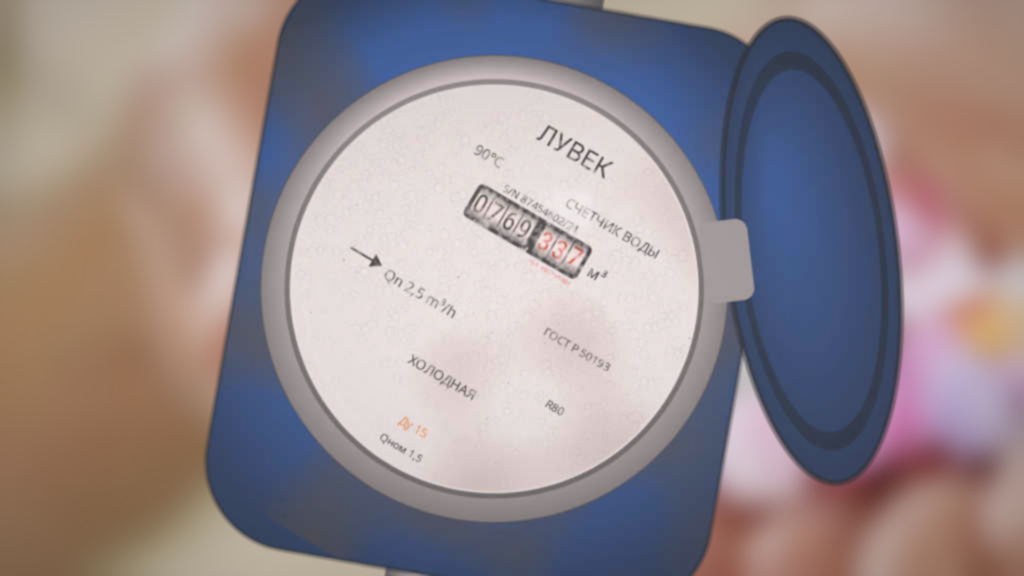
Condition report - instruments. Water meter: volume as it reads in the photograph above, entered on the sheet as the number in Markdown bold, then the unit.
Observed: **769.337** m³
